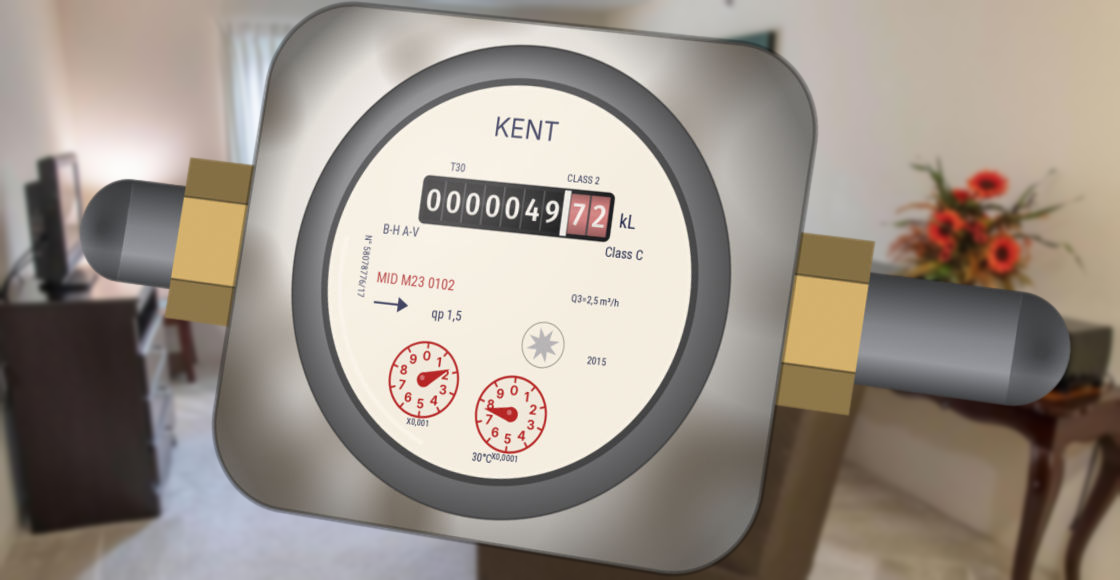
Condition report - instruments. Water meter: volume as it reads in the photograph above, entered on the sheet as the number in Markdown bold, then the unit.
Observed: **49.7217** kL
